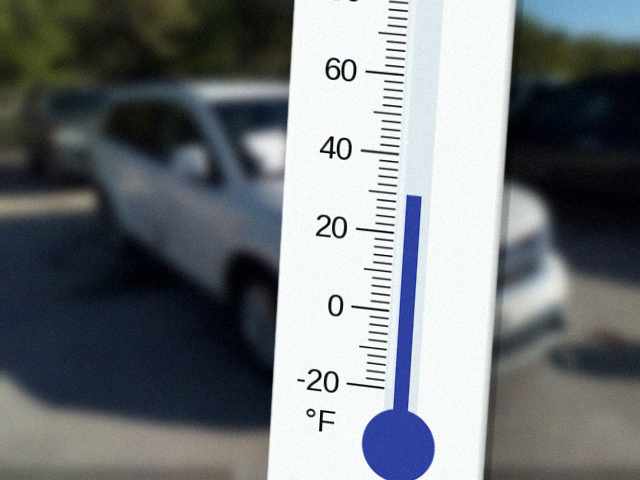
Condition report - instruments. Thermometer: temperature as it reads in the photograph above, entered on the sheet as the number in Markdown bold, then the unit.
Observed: **30** °F
